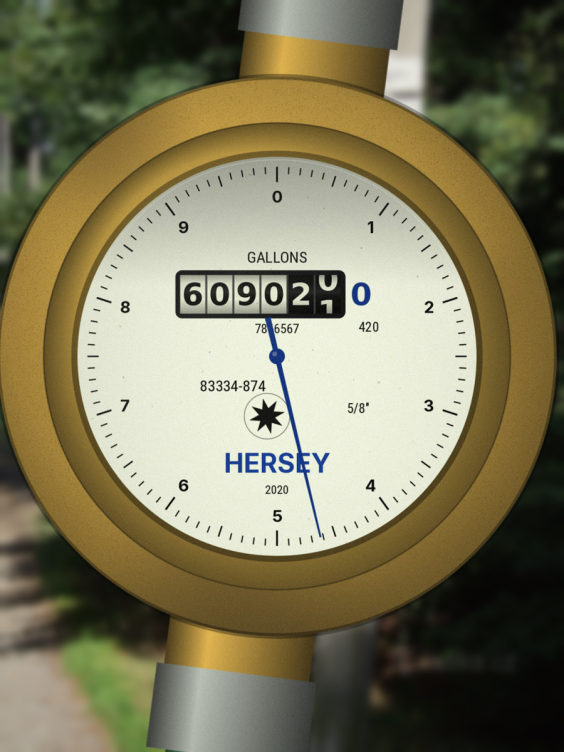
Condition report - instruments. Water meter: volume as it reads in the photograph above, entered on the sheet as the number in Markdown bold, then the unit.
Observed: **6090204.6** gal
